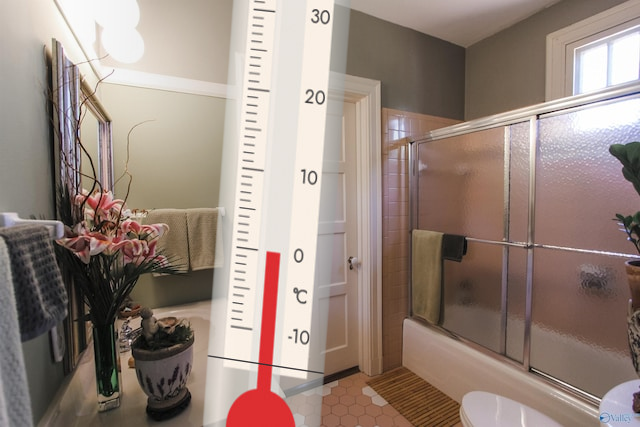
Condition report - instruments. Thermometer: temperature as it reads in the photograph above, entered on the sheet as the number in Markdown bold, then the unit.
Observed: **0** °C
